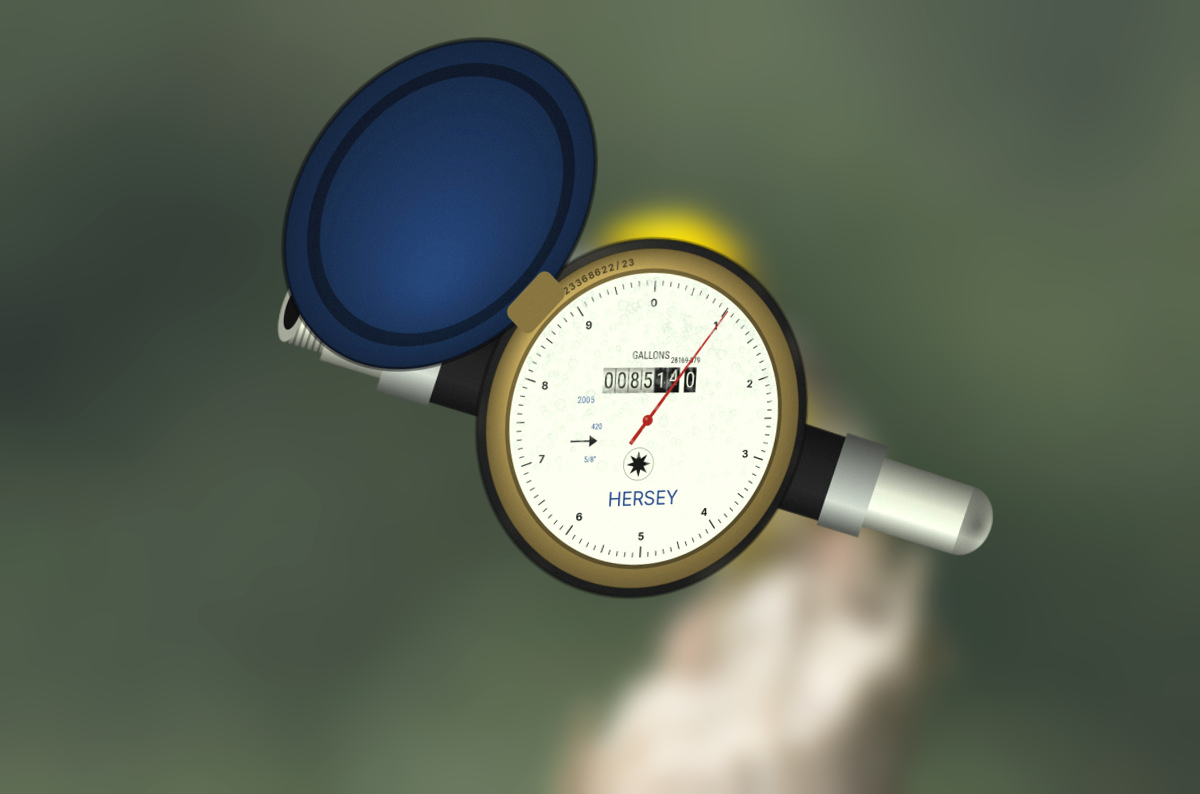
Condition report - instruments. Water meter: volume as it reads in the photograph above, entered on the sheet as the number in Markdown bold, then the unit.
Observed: **85141.0** gal
